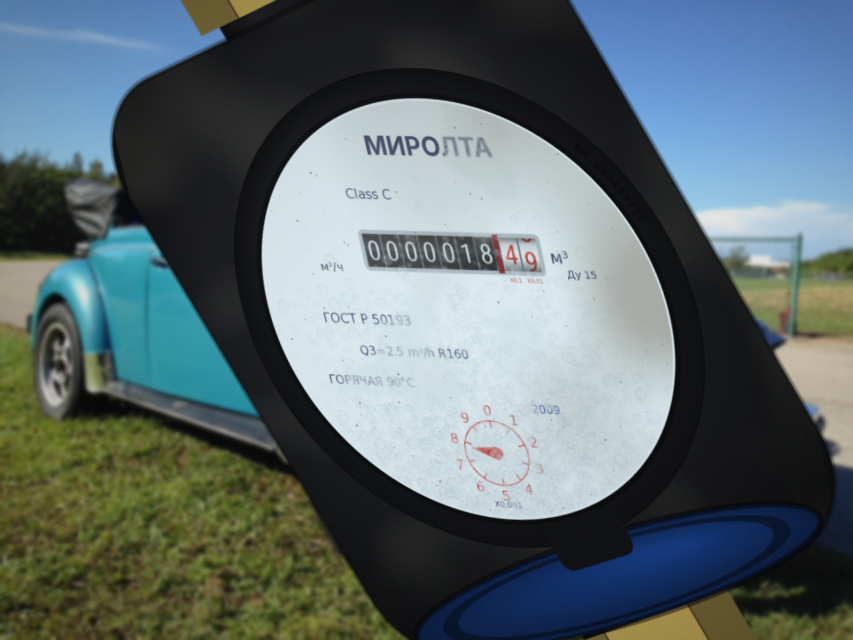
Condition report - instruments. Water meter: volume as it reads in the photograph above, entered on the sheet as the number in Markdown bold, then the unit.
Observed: **18.487** m³
